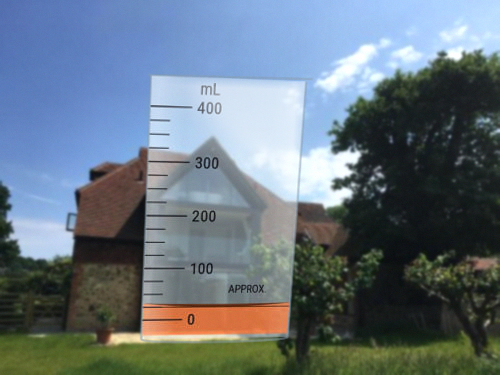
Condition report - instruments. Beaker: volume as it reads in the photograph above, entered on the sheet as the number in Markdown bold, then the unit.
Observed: **25** mL
